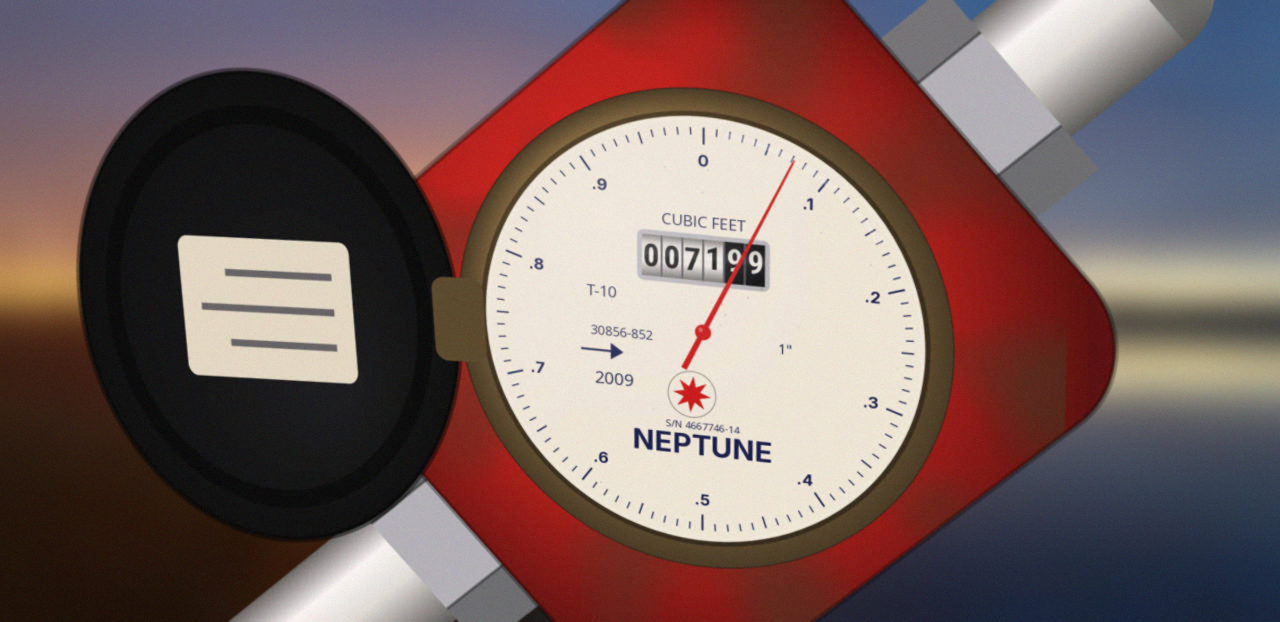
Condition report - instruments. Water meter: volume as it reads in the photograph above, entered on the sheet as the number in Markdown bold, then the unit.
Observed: **7199.07** ft³
